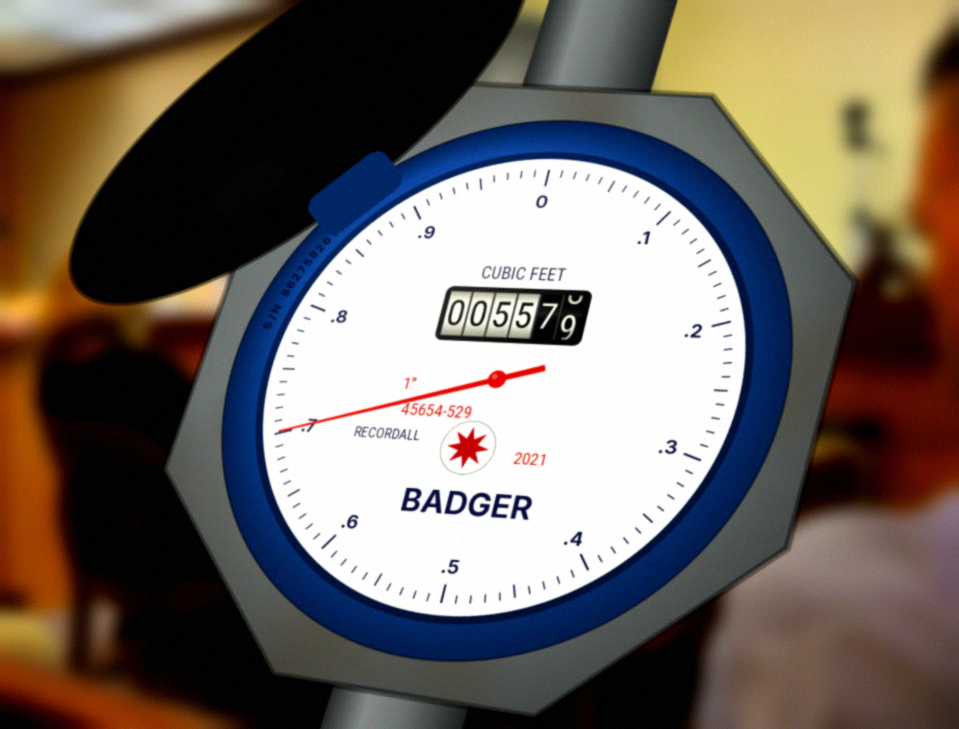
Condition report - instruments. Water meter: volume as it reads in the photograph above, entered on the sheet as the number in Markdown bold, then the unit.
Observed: **5578.70** ft³
